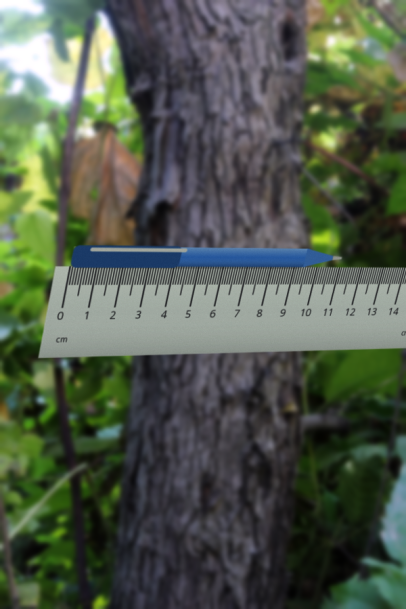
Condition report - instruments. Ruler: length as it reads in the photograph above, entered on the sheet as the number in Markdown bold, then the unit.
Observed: **11** cm
